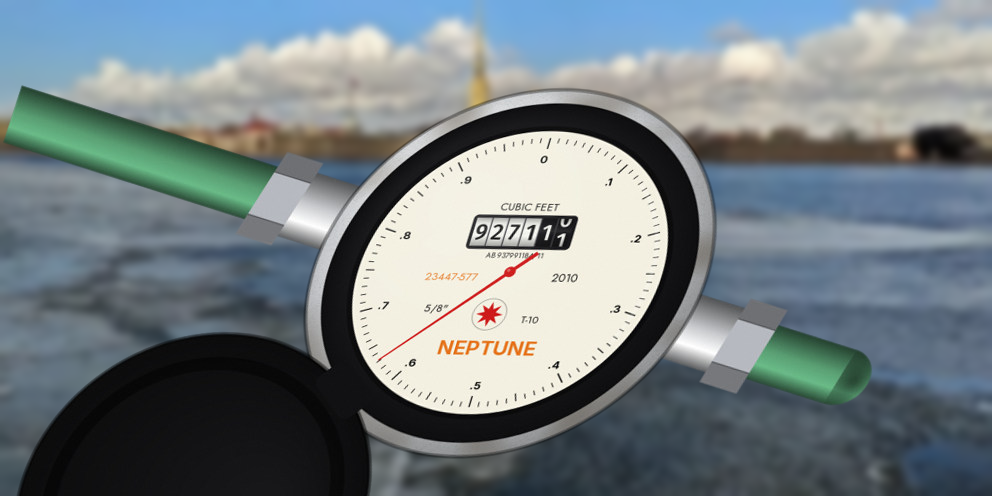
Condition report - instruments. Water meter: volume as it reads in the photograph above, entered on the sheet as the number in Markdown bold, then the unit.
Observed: **927110.63** ft³
